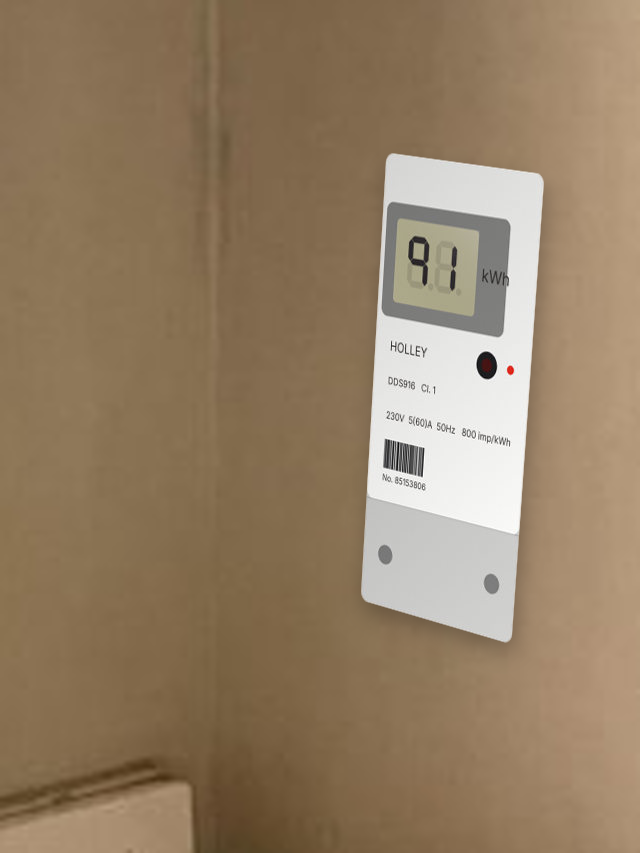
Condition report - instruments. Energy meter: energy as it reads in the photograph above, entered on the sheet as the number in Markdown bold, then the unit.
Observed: **91** kWh
